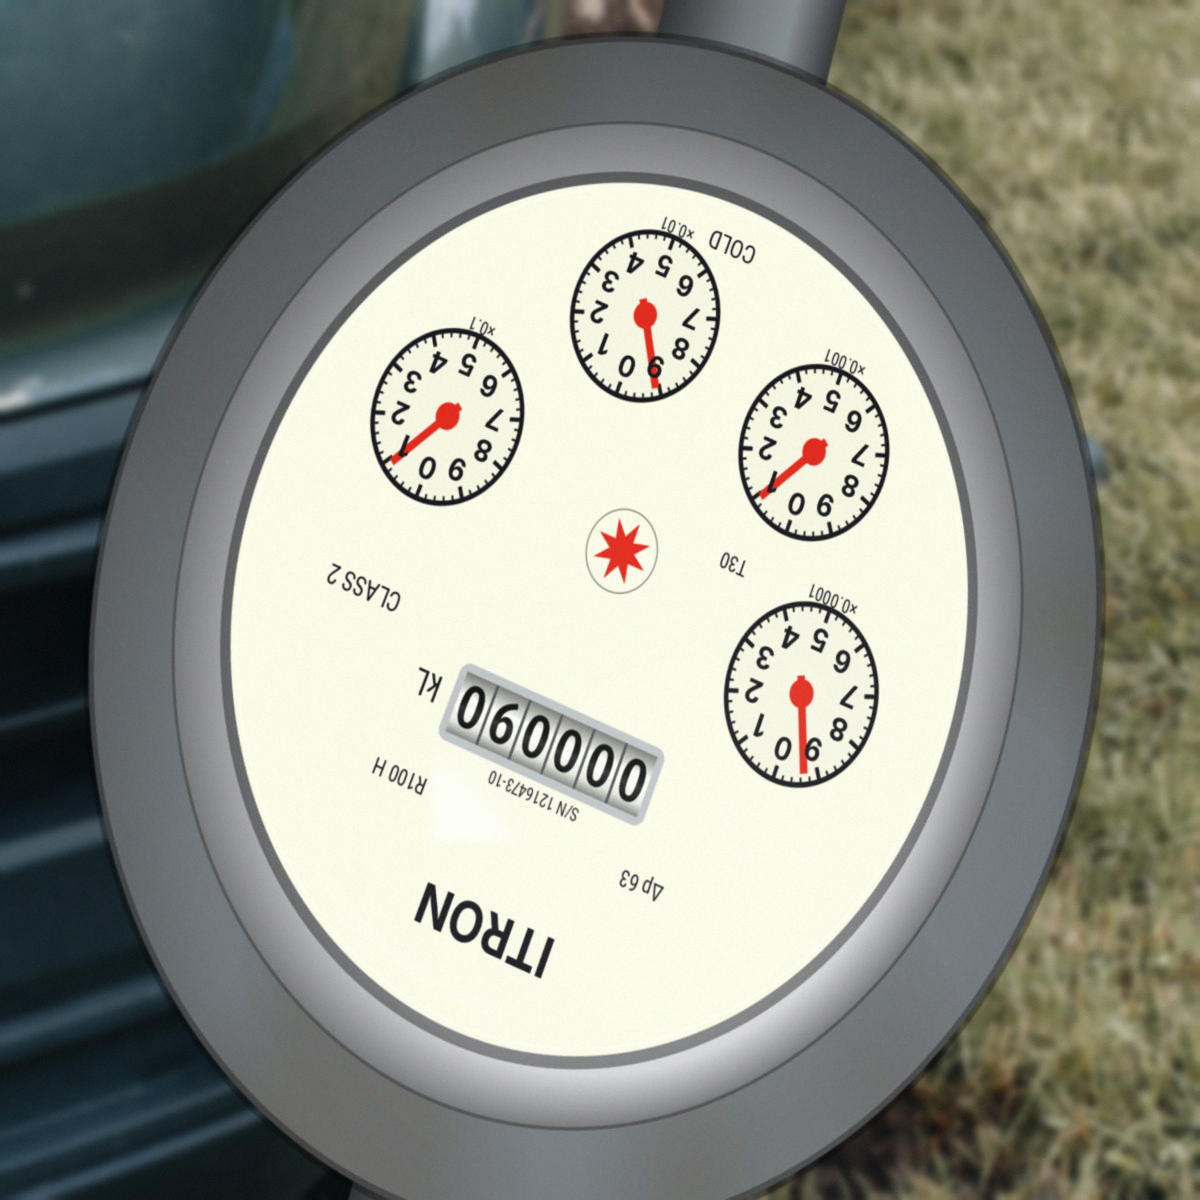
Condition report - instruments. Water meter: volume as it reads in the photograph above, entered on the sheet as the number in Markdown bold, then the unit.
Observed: **90.0909** kL
